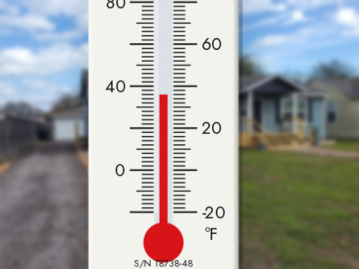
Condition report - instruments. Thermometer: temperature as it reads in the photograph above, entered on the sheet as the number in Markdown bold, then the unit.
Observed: **36** °F
